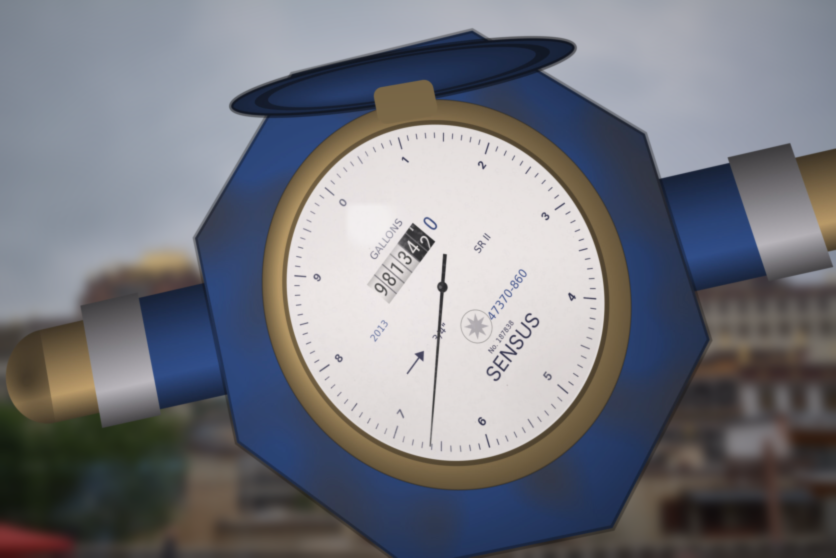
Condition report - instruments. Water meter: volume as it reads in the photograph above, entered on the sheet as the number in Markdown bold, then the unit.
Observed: **9813416.6** gal
